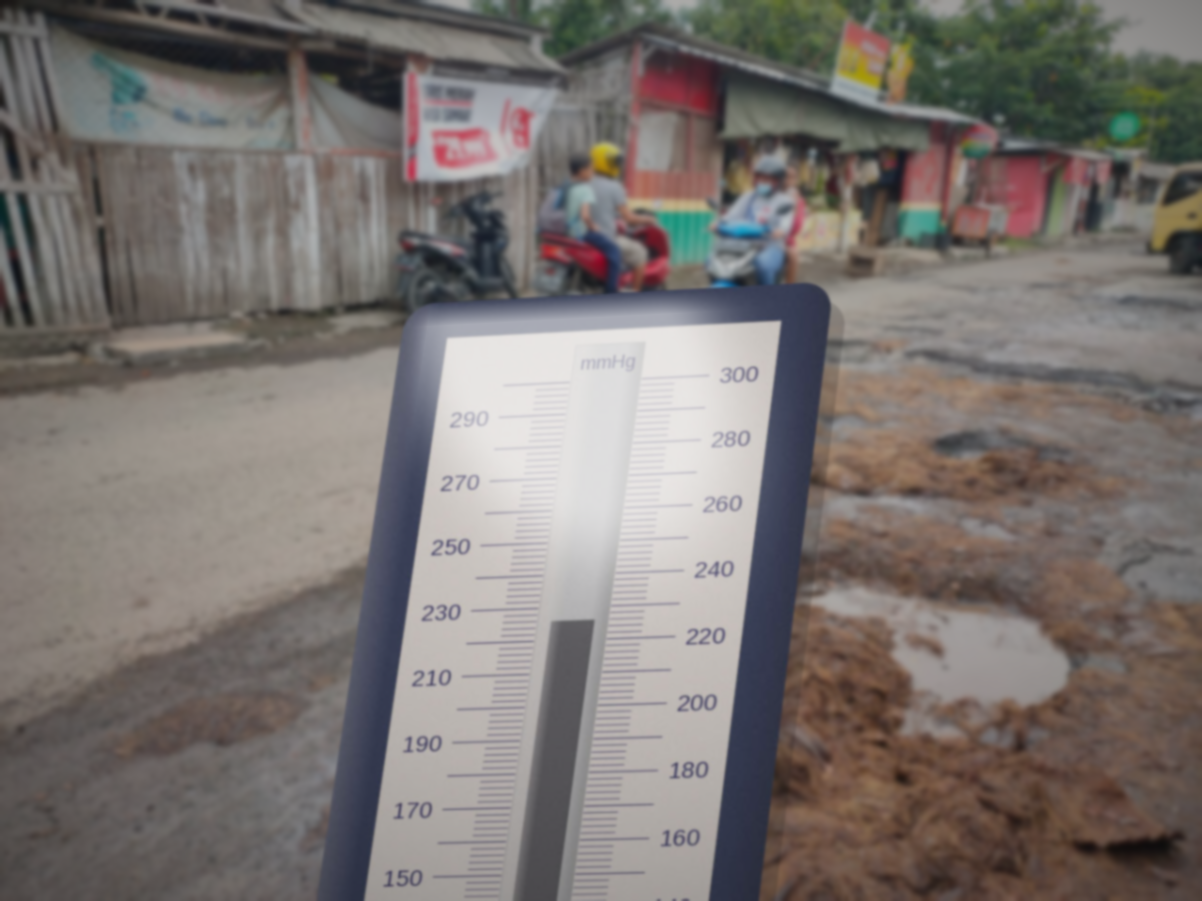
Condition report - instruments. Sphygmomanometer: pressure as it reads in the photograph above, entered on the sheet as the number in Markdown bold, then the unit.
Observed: **226** mmHg
